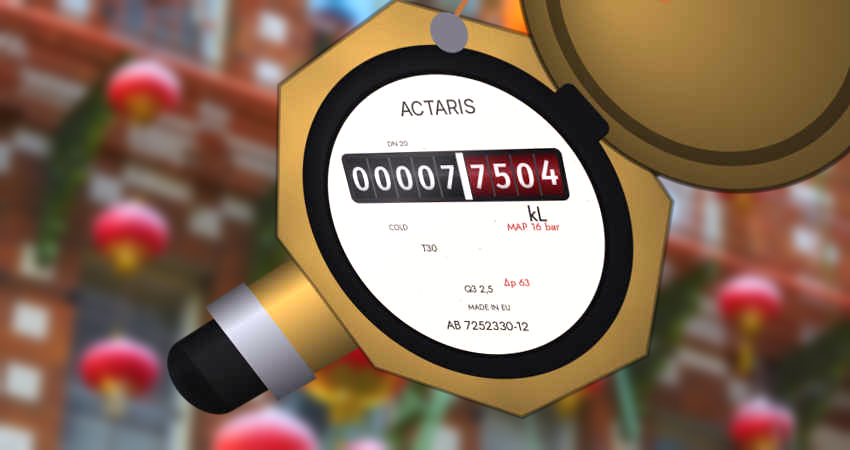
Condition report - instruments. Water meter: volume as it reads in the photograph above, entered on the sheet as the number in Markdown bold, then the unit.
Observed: **7.7504** kL
